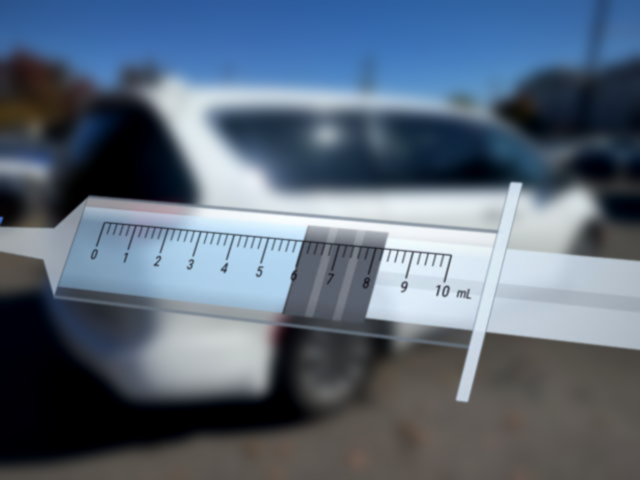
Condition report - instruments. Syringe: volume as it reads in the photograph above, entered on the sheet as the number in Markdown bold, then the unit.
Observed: **6** mL
